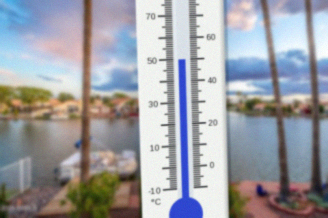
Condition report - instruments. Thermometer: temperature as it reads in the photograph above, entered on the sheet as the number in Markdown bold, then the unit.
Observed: **50** °C
